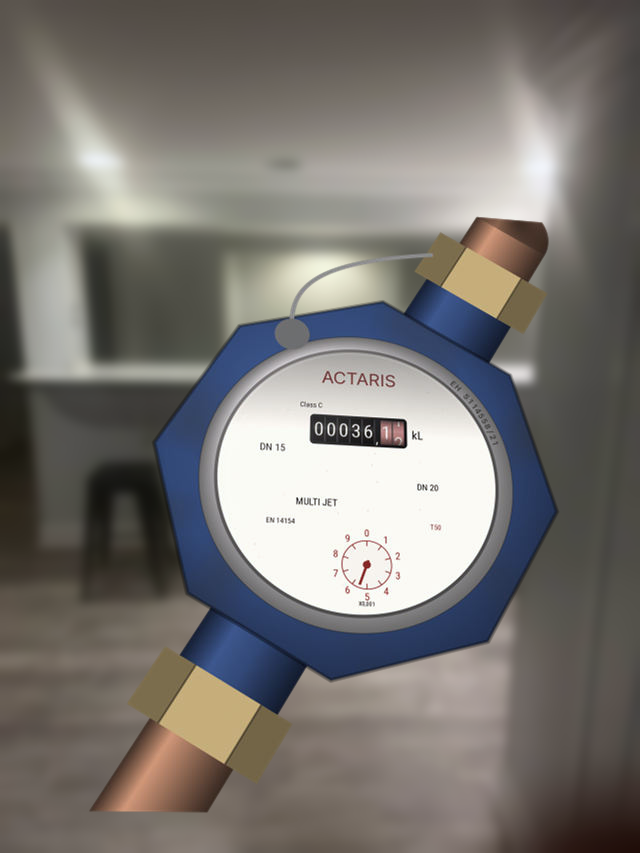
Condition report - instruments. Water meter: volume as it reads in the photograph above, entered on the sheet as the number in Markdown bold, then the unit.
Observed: **36.115** kL
